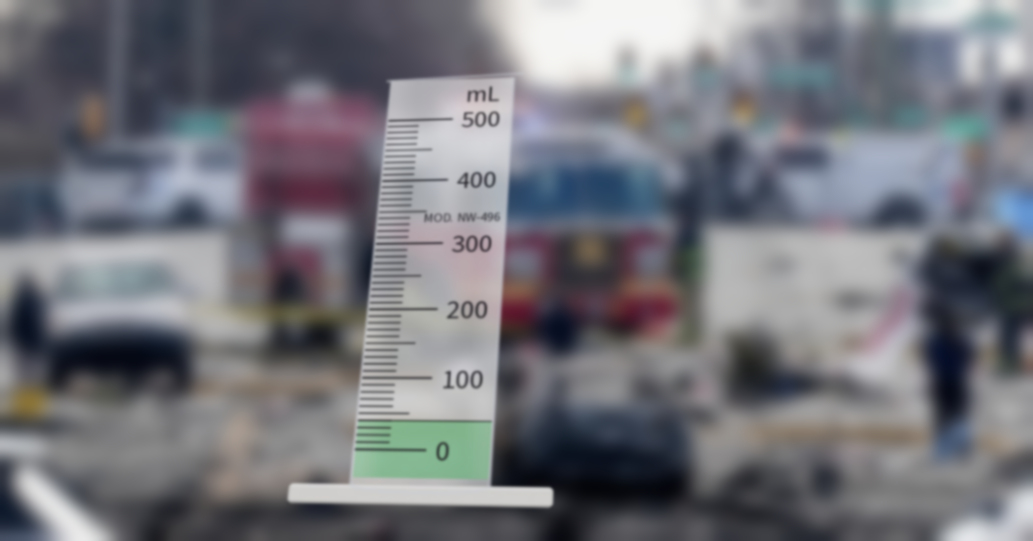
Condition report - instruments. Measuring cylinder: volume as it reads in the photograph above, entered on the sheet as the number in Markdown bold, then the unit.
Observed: **40** mL
